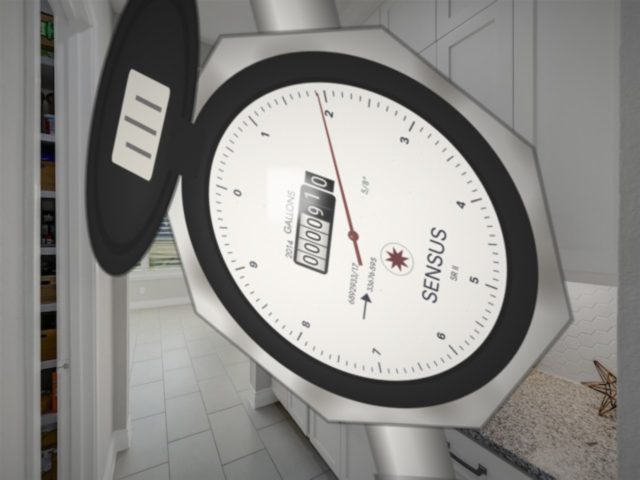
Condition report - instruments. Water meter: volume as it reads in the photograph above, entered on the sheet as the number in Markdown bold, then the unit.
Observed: **911.9** gal
